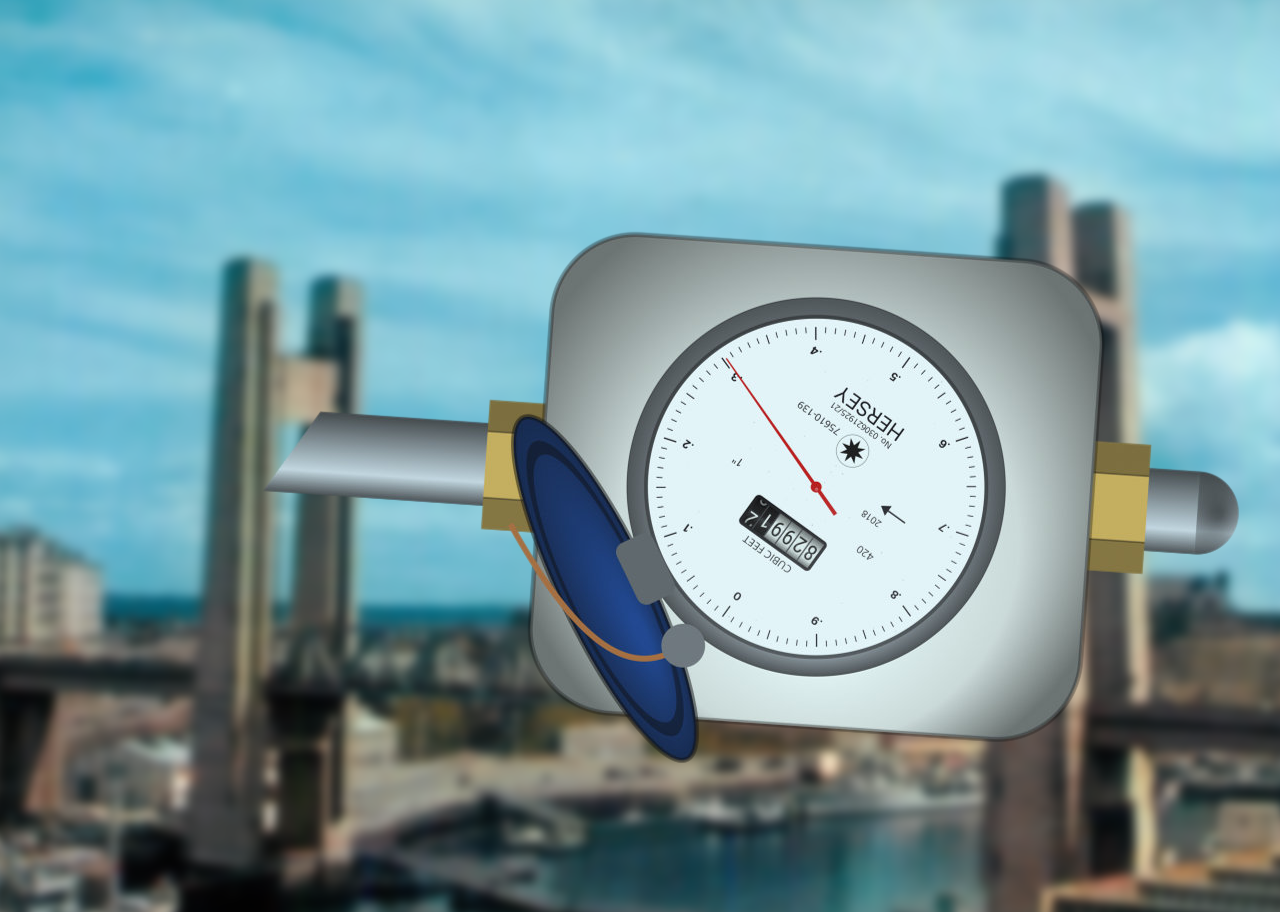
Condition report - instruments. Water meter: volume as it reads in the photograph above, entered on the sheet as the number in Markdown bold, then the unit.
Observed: **829912.30** ft³
